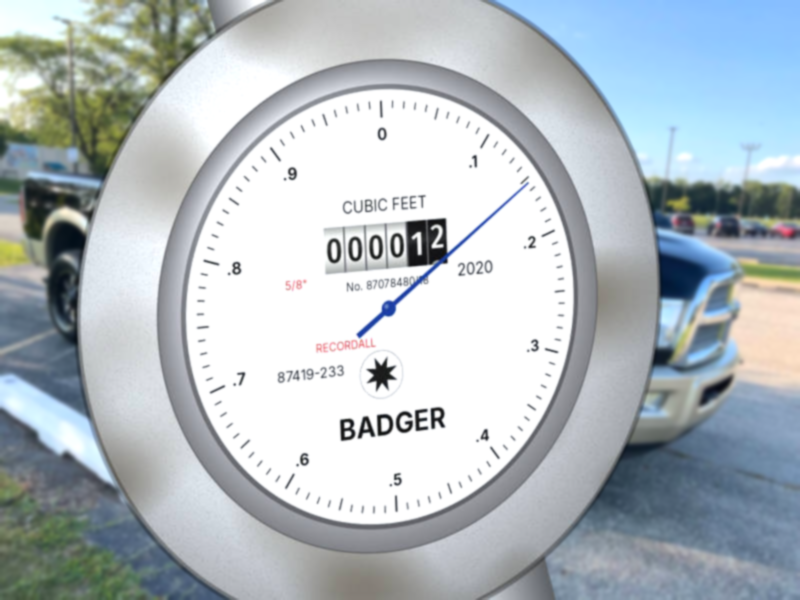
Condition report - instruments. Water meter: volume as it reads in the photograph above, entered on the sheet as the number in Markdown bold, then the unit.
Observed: **12.15** ft³
